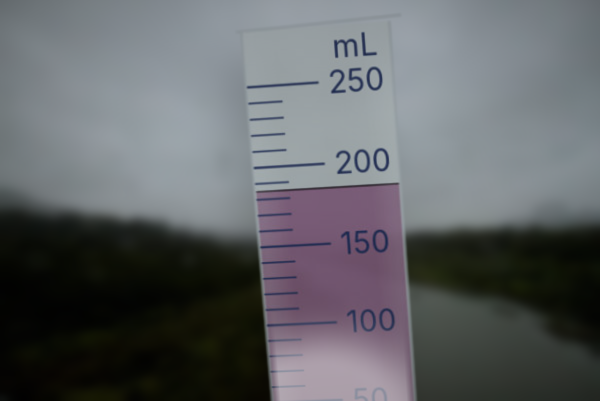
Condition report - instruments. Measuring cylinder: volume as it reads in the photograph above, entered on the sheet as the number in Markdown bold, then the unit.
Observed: **185** mL
